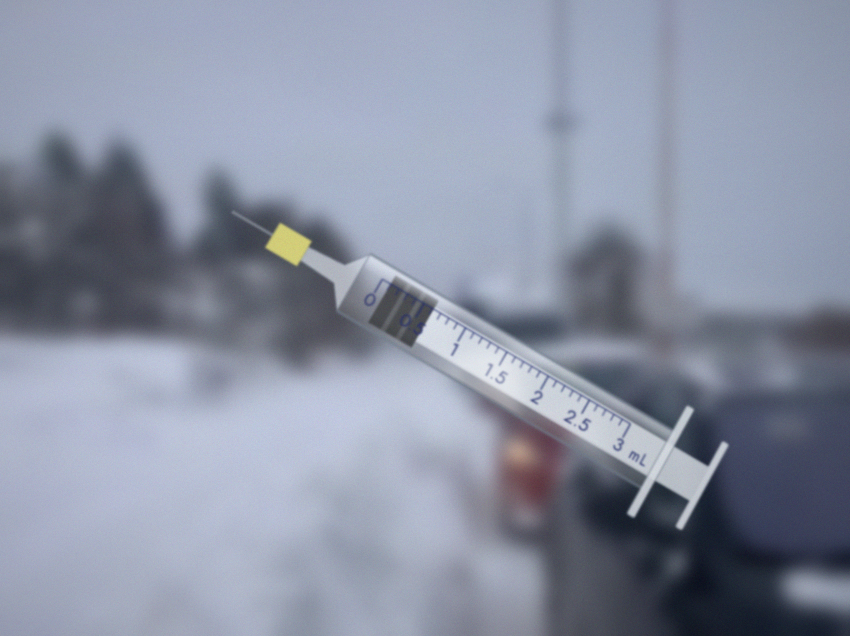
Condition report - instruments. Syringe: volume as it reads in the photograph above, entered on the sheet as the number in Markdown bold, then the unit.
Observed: **0.1** mL
